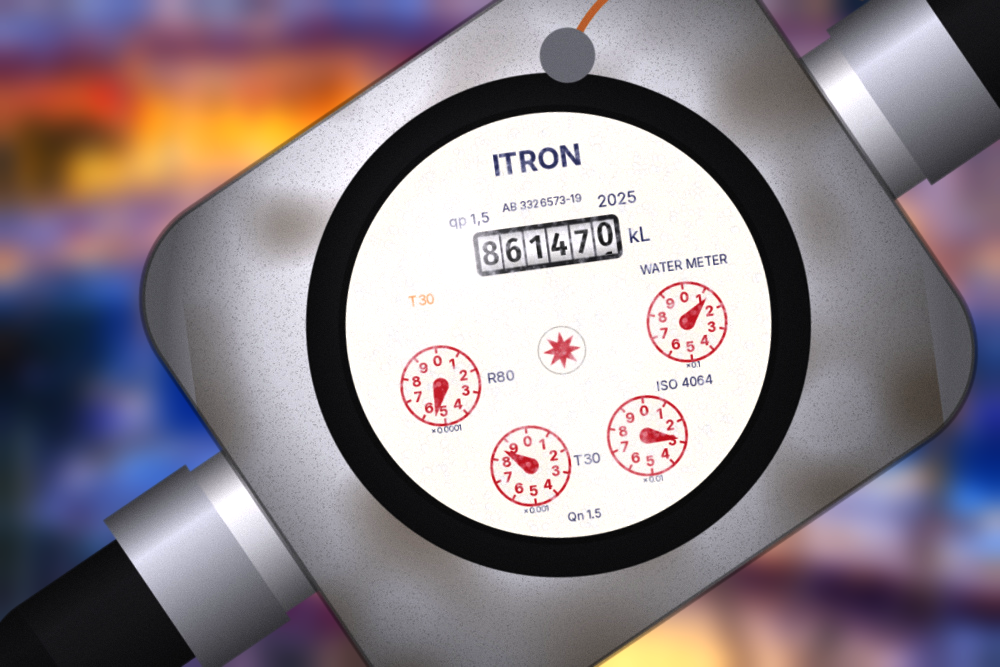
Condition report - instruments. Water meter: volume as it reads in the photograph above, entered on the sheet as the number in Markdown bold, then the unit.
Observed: **861470.1285** kL
